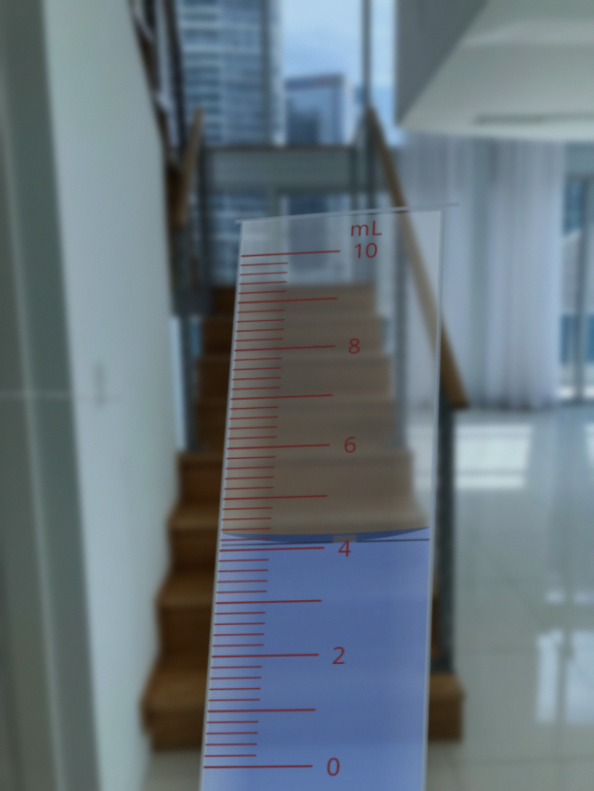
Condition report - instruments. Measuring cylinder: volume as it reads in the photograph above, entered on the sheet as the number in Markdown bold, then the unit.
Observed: **4.1** mL
